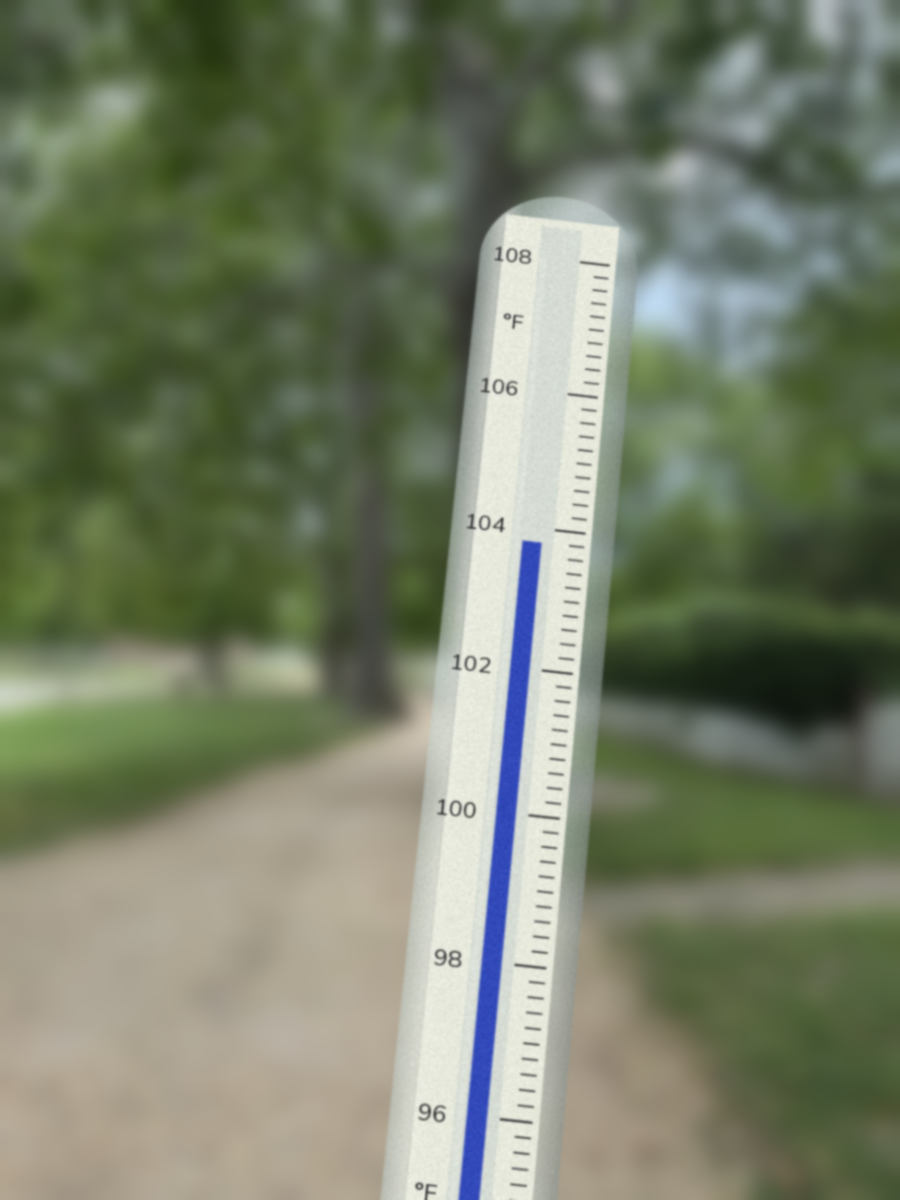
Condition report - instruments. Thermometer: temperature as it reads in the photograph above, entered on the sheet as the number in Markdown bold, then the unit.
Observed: **103.8** °F
